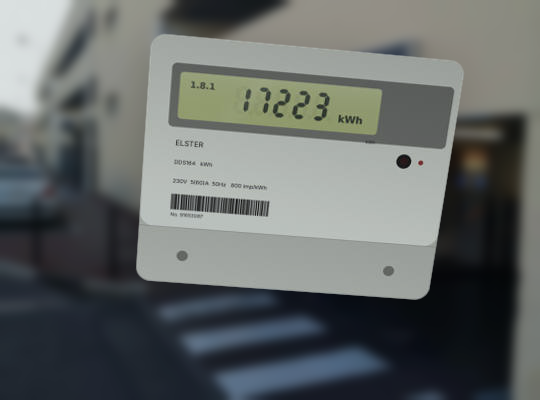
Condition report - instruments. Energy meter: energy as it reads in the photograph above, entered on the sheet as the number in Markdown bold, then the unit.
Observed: **17223** kWh
